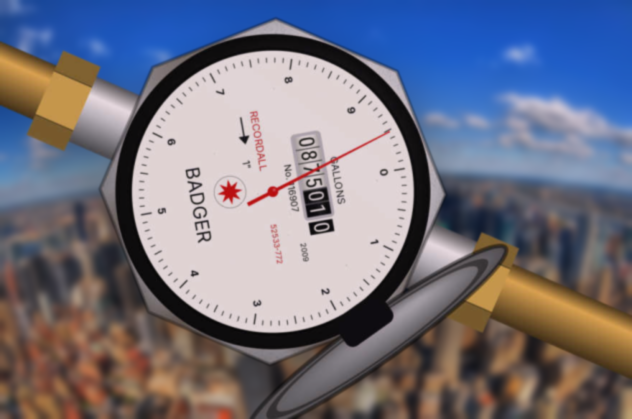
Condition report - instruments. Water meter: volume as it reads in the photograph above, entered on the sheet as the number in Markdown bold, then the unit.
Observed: **875009.5** gal
